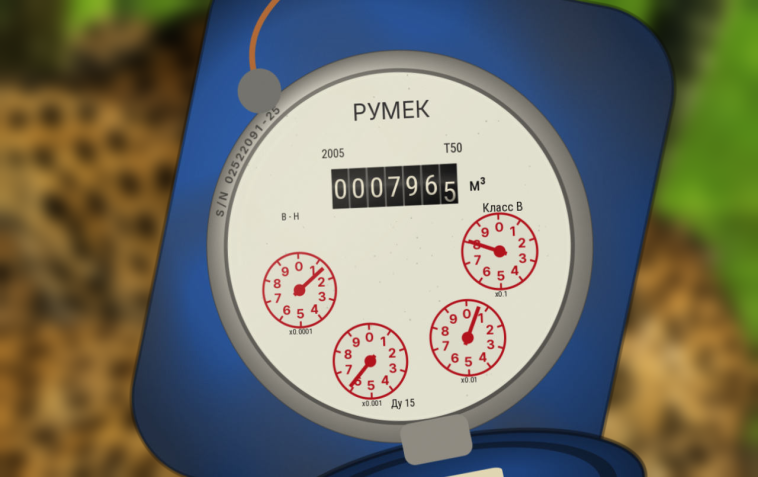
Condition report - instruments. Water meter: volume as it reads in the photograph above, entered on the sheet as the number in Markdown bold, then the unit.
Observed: **7964.8061** m³
